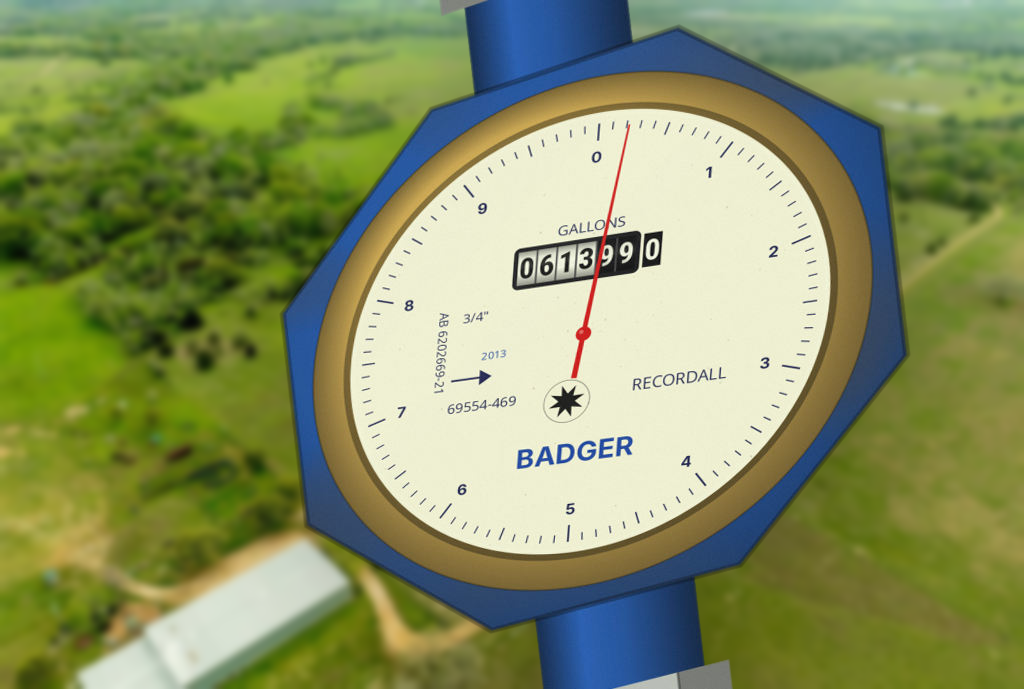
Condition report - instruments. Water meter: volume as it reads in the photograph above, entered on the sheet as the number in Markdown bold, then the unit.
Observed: **613990.2** gal
